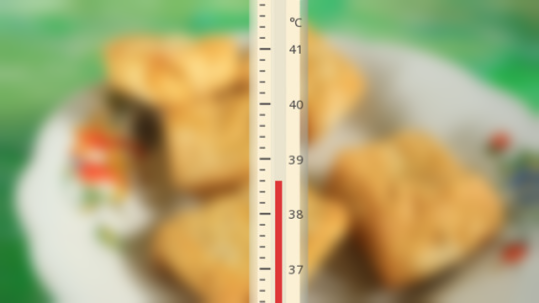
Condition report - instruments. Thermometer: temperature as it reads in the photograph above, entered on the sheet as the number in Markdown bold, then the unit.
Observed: **38.6** °C
